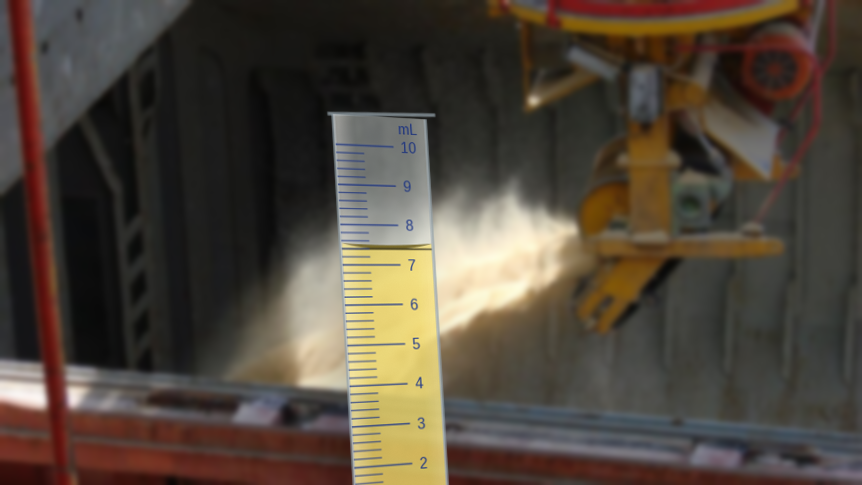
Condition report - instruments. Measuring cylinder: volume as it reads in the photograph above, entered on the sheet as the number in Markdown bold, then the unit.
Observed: **7.4** mL
